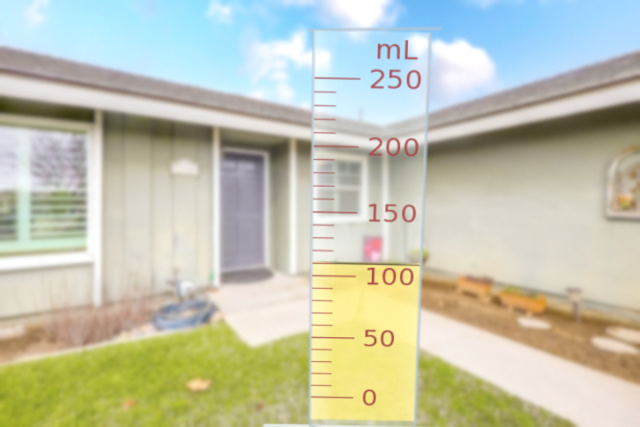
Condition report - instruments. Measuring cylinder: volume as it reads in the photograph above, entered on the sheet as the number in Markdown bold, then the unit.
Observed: **110** mL
